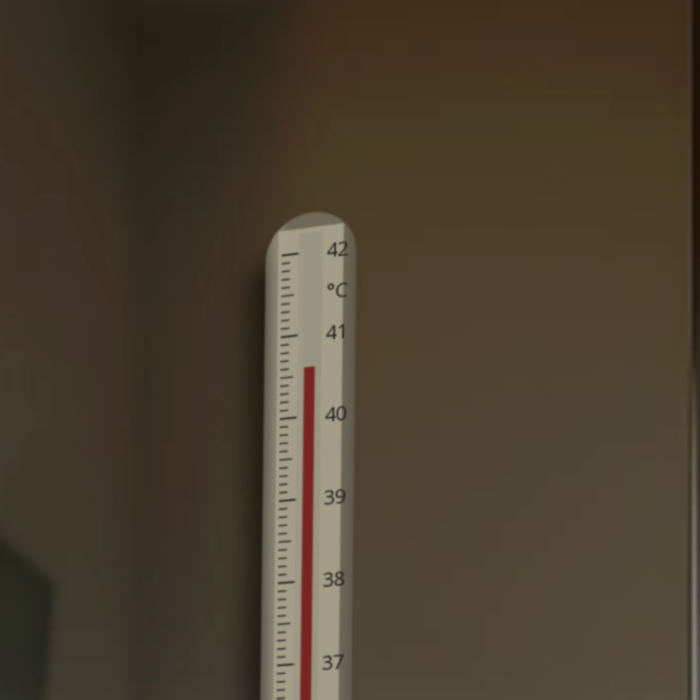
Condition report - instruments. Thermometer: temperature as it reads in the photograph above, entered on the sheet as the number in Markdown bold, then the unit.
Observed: **40.6** °C
